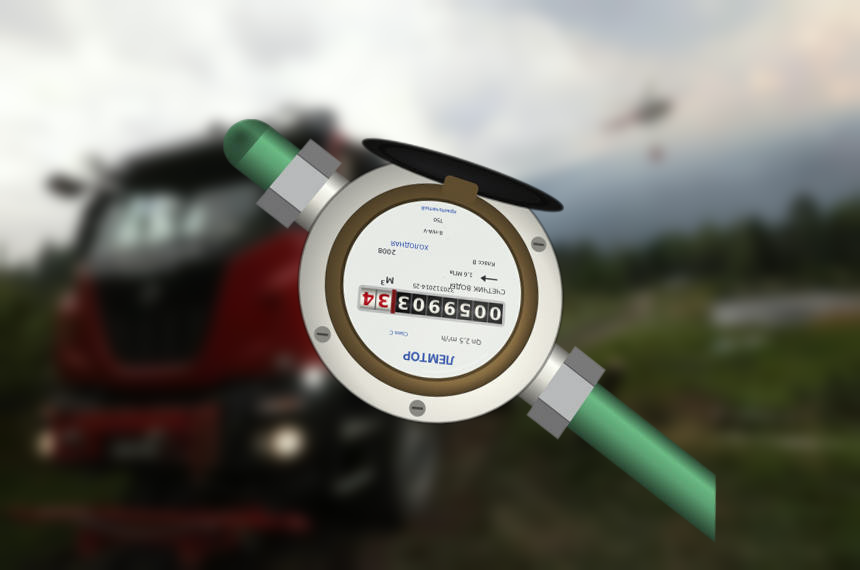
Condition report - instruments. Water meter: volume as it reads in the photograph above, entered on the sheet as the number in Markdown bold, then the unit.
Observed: **59903.34** m³
